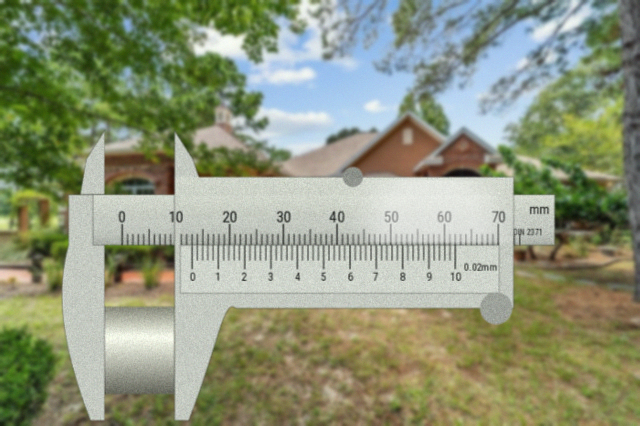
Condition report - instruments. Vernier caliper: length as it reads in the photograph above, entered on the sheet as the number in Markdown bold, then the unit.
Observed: **13.0** mm
